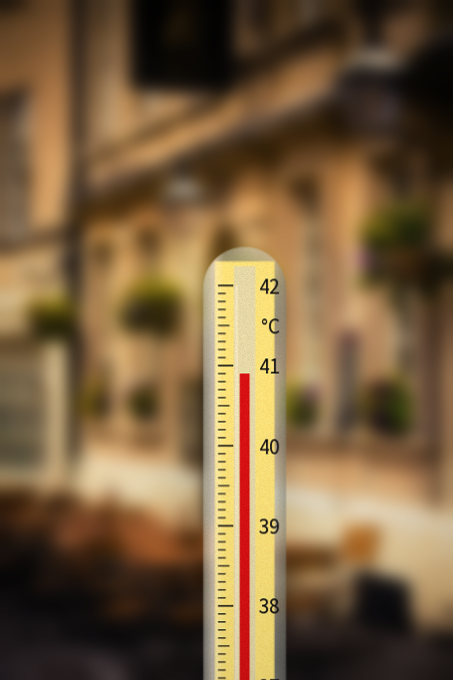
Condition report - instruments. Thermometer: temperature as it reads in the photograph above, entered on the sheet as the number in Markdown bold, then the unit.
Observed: **40.9** °C
